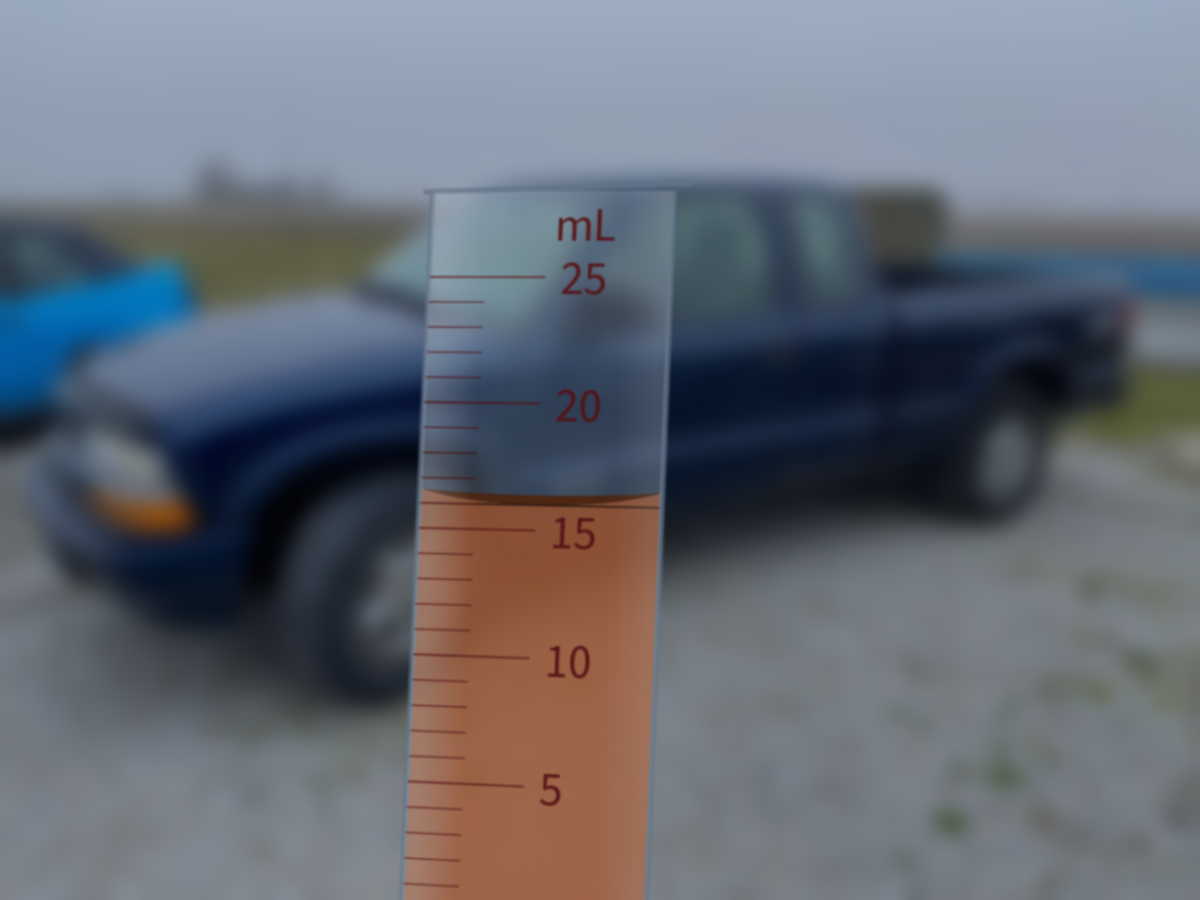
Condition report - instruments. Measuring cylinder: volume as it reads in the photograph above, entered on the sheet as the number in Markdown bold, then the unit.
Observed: **16** mL
